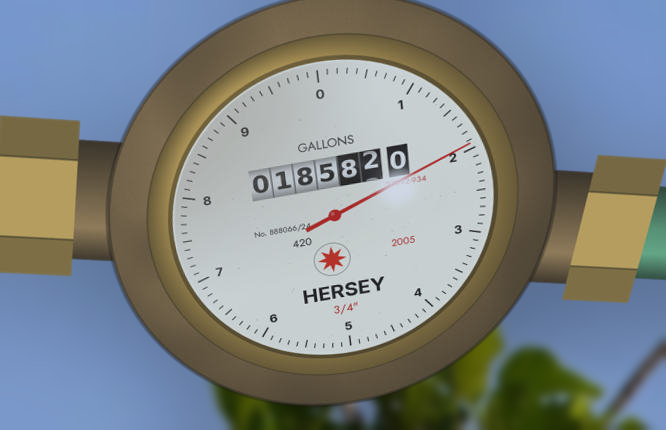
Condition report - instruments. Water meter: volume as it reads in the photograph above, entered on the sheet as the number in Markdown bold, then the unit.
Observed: **185821.9** gal
